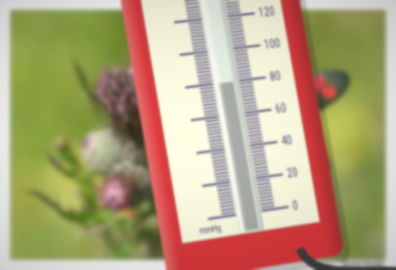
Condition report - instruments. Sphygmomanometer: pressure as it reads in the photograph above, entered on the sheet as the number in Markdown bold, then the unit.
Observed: **80** mmHg
